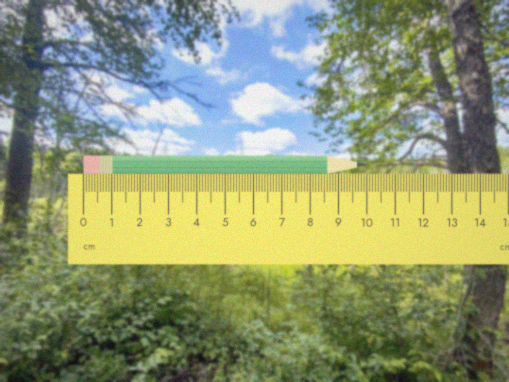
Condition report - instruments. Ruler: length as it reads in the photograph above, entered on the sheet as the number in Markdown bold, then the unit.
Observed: **10** cm
